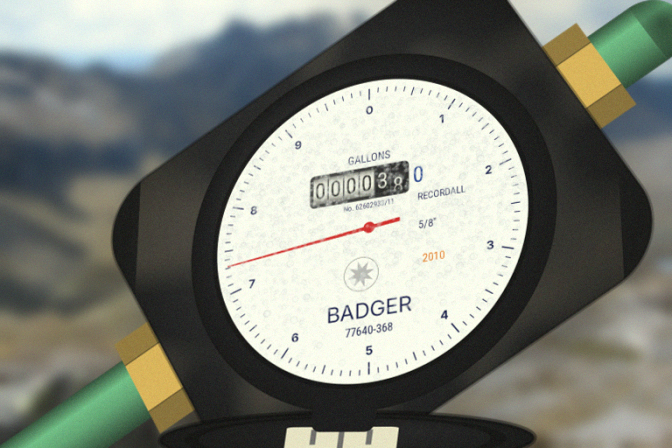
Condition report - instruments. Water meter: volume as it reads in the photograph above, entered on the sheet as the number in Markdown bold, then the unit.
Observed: **377.3** gal
